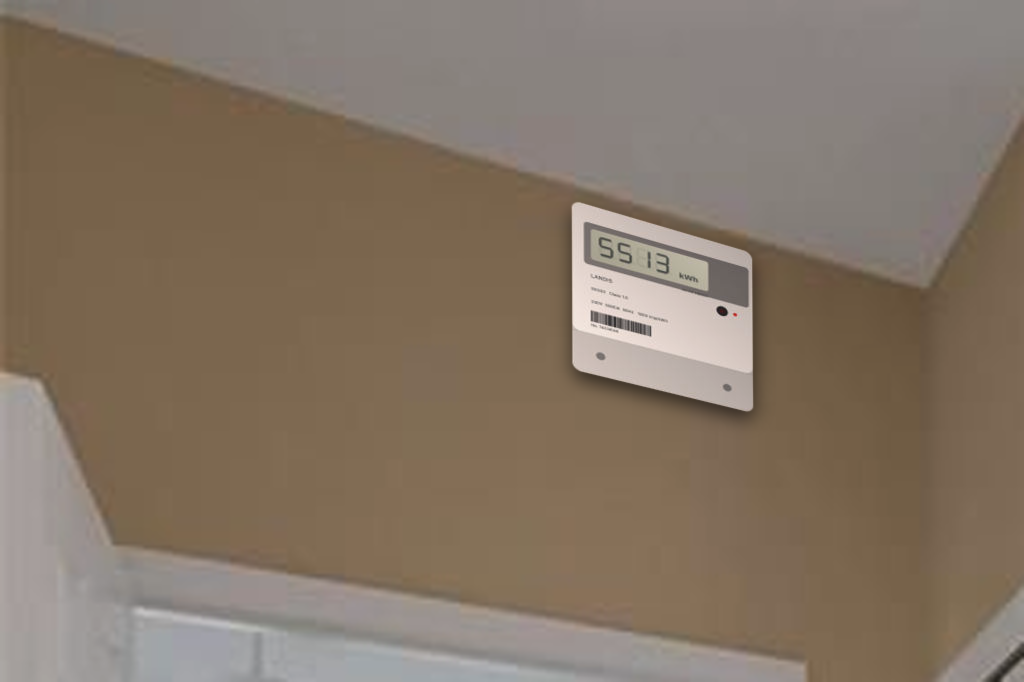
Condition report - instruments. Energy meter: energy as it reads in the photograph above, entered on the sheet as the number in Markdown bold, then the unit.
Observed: **5513** kWh
